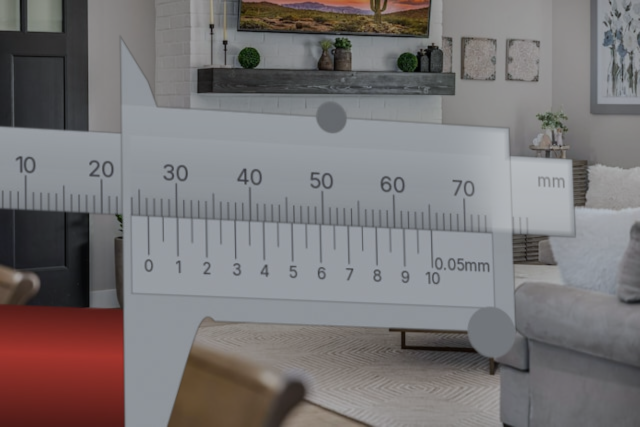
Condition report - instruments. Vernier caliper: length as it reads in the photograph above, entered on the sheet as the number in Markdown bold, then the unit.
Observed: **26.2** mm
